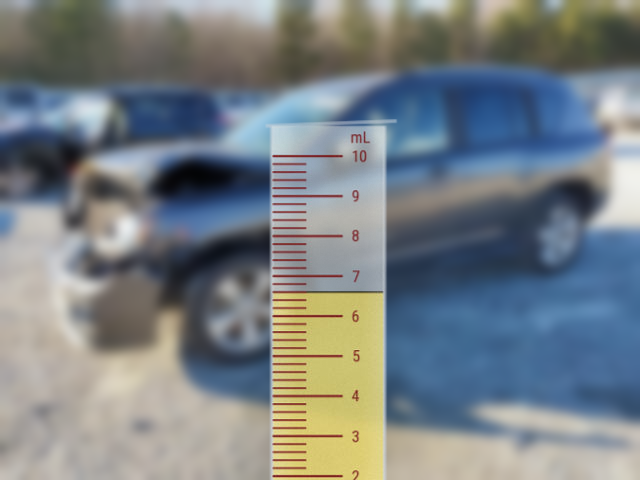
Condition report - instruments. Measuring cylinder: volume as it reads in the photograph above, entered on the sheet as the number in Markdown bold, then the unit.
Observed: **6.6** mL
